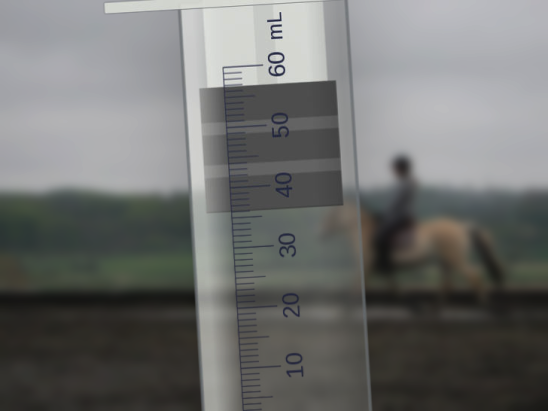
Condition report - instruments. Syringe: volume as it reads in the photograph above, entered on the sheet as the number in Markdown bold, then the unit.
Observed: **36** mL
